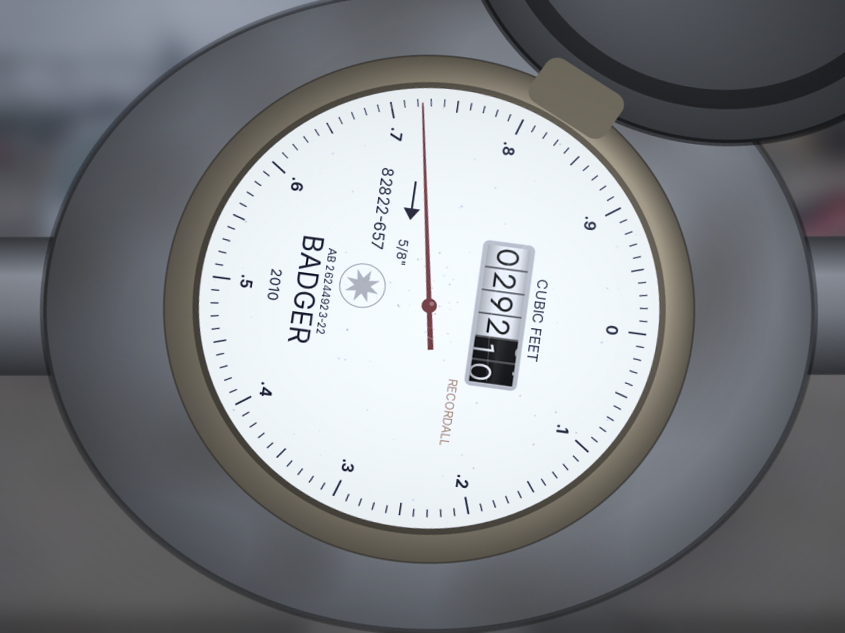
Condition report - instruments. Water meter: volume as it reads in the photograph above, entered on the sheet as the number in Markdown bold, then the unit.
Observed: **29209.72** ft³
